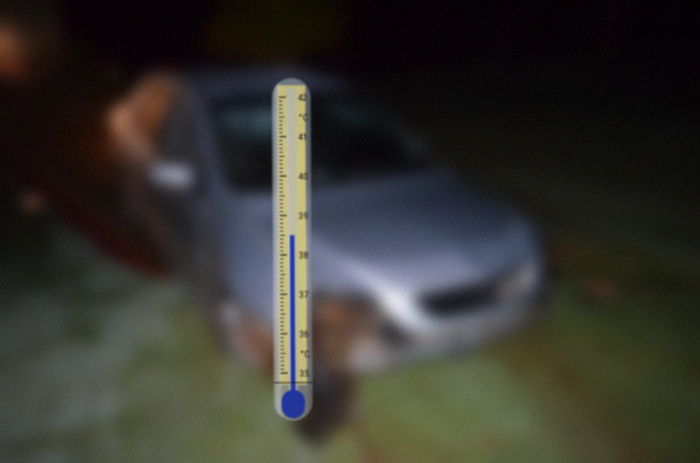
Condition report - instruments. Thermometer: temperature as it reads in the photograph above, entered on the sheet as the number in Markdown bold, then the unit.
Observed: **38.5** °C
